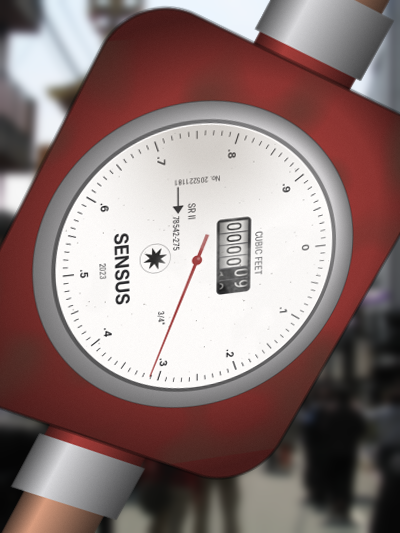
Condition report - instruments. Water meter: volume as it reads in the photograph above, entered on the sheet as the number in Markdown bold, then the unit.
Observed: **9.31** ft³
